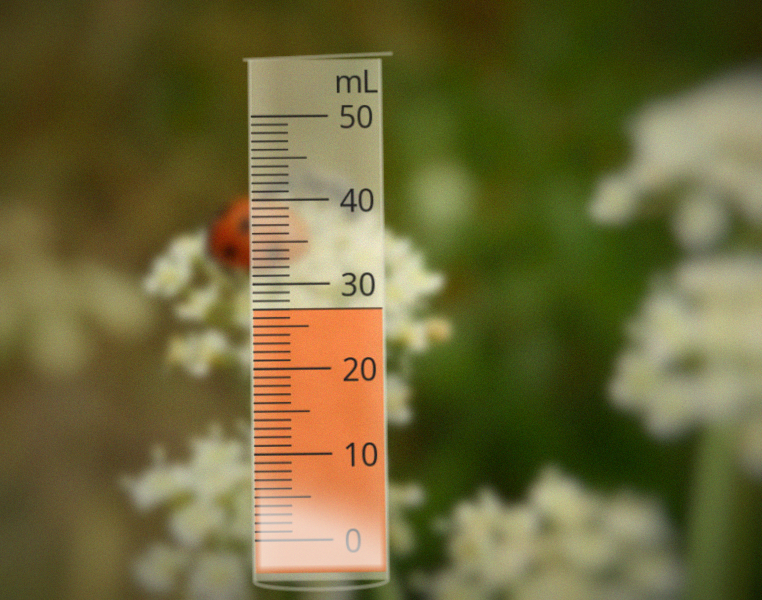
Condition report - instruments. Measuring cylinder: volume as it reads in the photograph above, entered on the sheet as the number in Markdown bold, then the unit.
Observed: **27** mL
